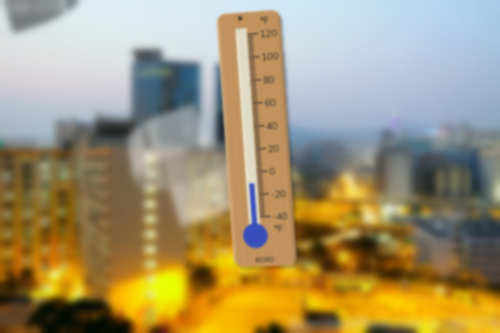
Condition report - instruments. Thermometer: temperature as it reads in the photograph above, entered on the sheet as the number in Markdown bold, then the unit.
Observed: **-10** °F
